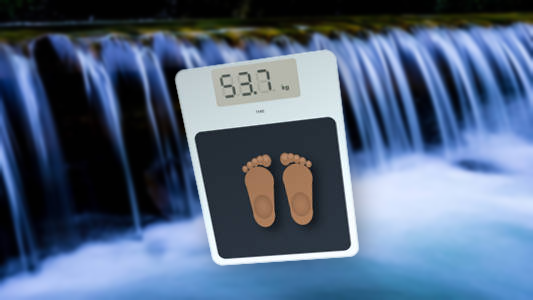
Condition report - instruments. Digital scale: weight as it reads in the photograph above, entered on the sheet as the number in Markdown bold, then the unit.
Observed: **53.7** kg
